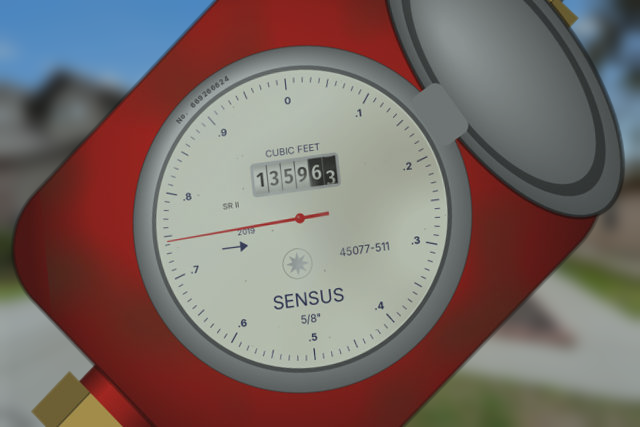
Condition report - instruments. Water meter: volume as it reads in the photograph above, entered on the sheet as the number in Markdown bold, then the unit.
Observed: **135962.74** ft³
